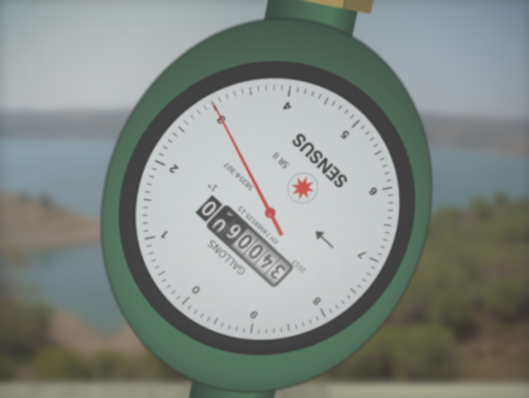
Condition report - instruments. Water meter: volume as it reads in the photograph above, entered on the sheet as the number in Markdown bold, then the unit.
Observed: **3400603.0** gal
